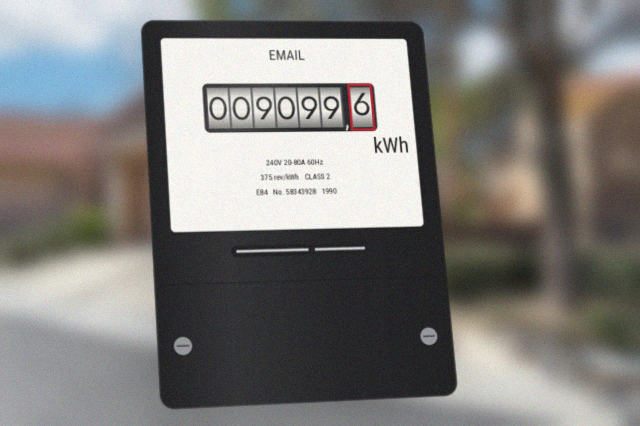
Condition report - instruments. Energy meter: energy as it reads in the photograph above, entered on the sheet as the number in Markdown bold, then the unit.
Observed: **9099.6** kWh
